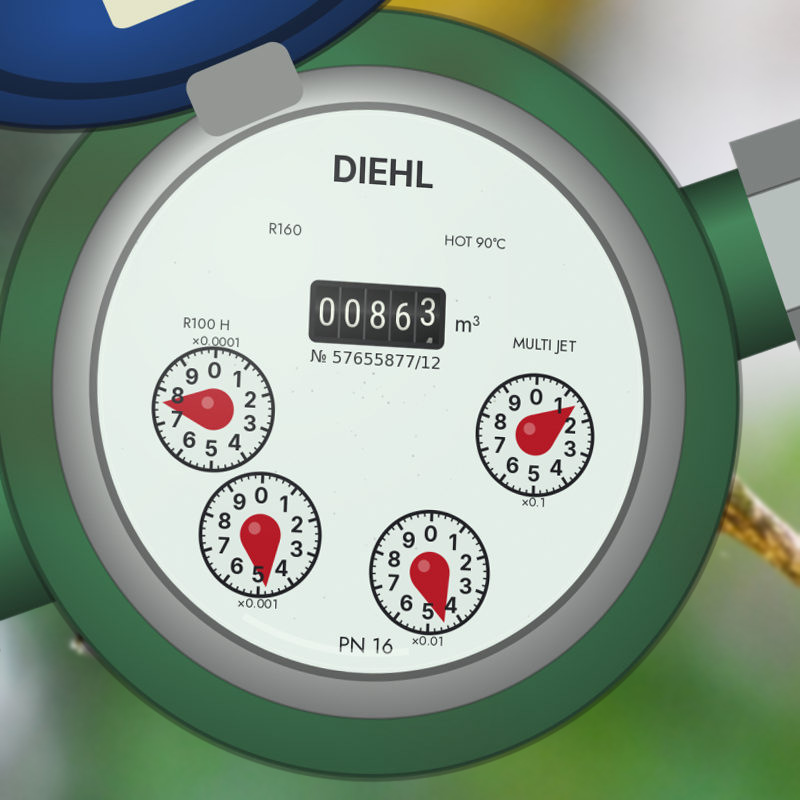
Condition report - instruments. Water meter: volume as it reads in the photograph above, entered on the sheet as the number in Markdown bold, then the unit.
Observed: **863.1447** m³
